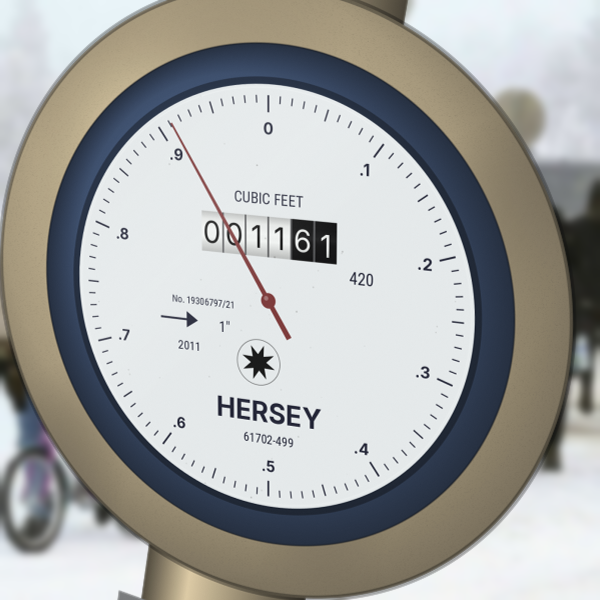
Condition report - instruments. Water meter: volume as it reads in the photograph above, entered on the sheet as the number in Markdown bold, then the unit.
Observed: **1160.91** ft³
